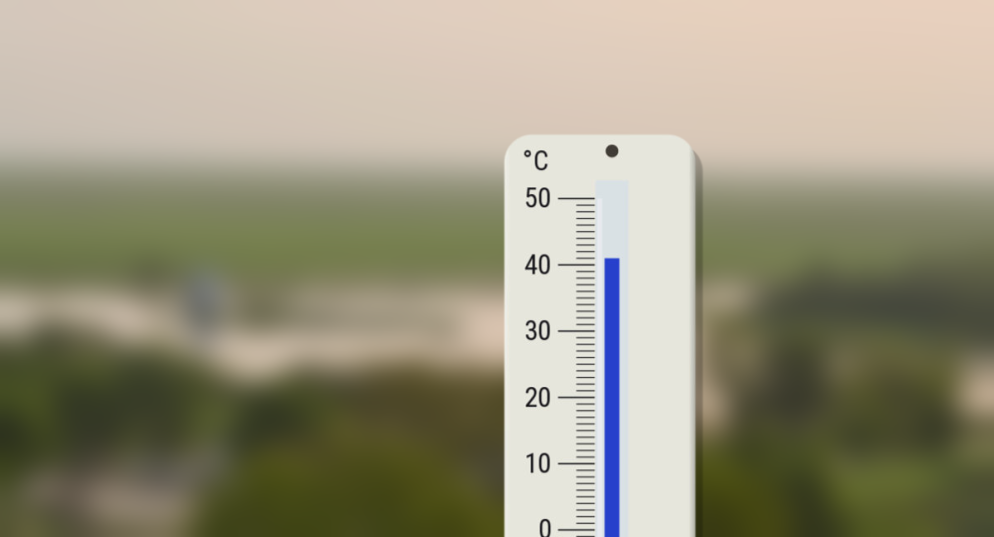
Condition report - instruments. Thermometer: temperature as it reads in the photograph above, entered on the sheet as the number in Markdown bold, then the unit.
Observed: **41** °C
